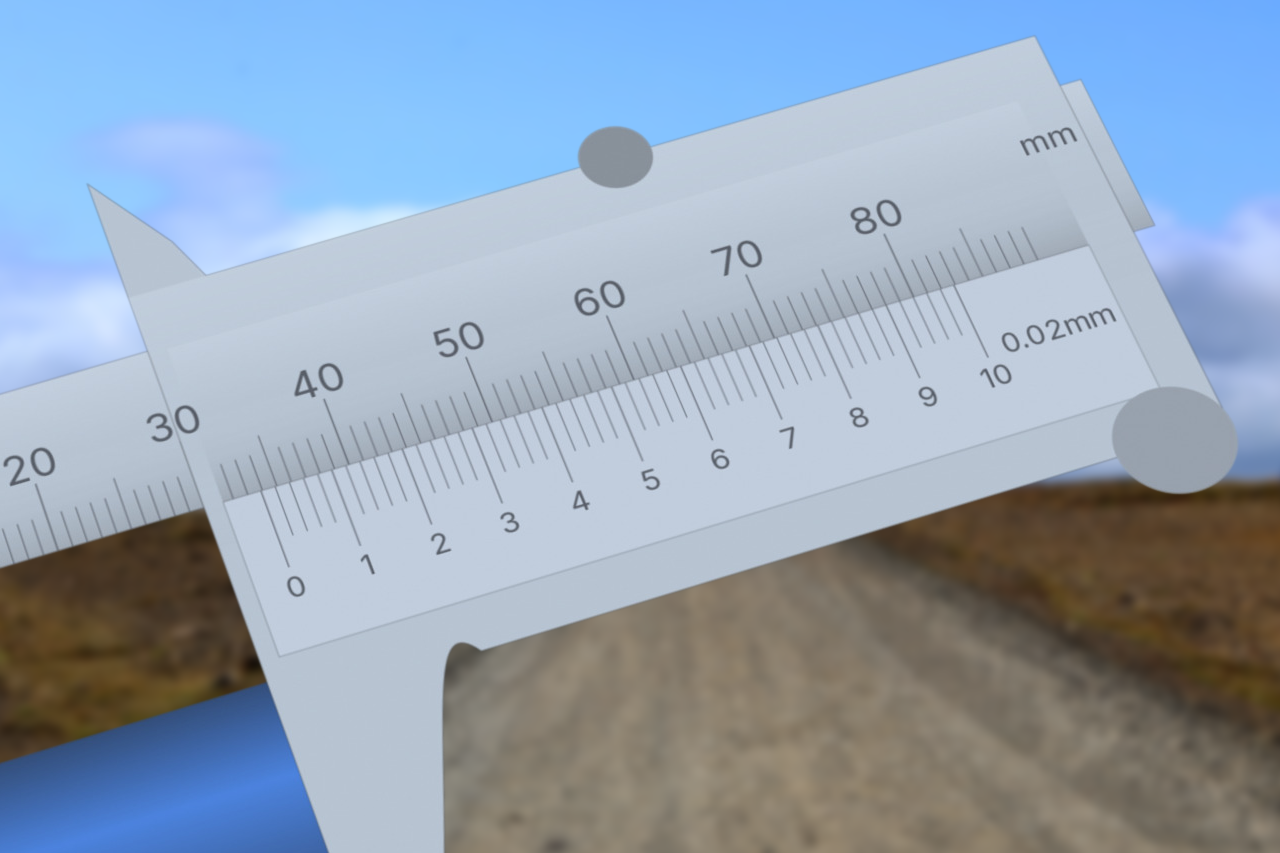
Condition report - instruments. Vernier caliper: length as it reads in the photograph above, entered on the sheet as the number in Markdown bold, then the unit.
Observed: **33.9** mm
